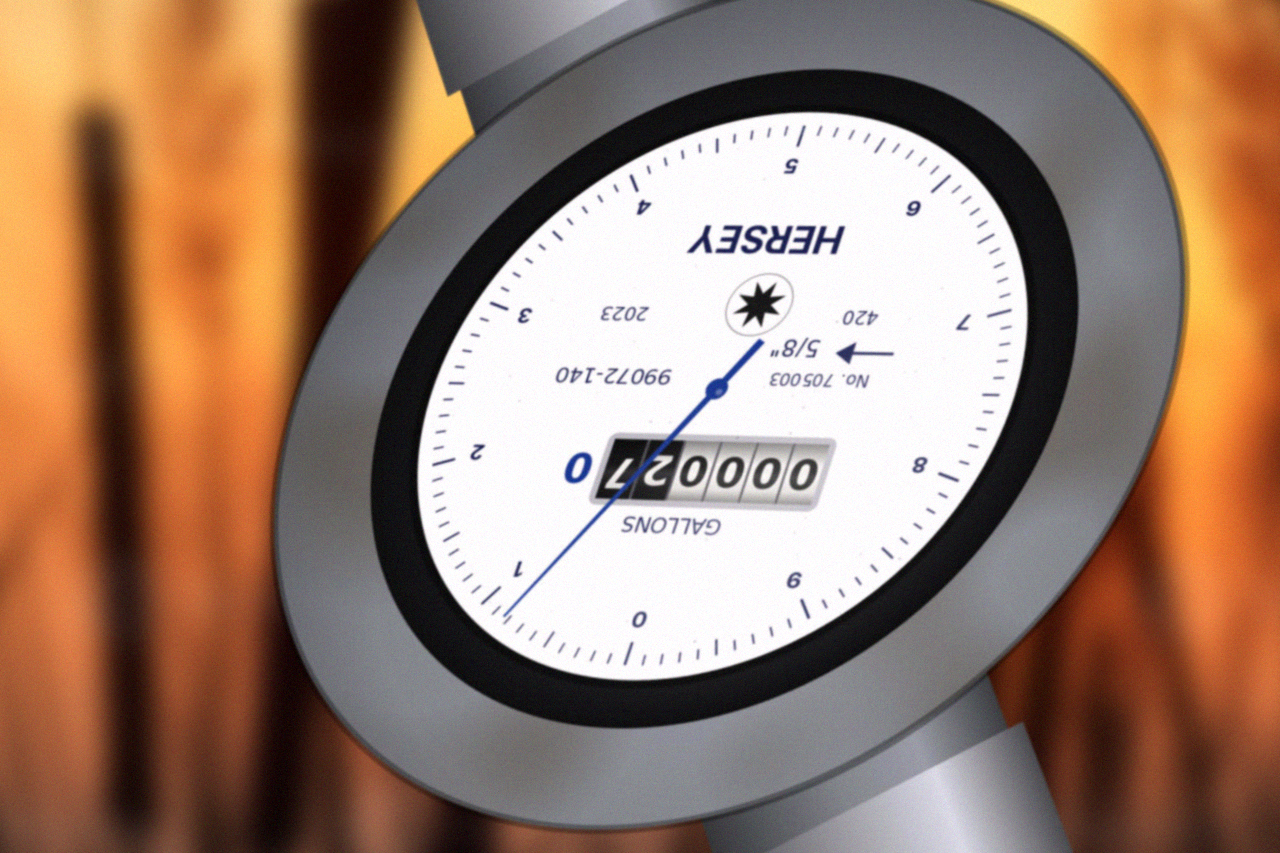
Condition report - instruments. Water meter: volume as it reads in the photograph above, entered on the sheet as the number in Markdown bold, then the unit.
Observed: **270.8** gal
